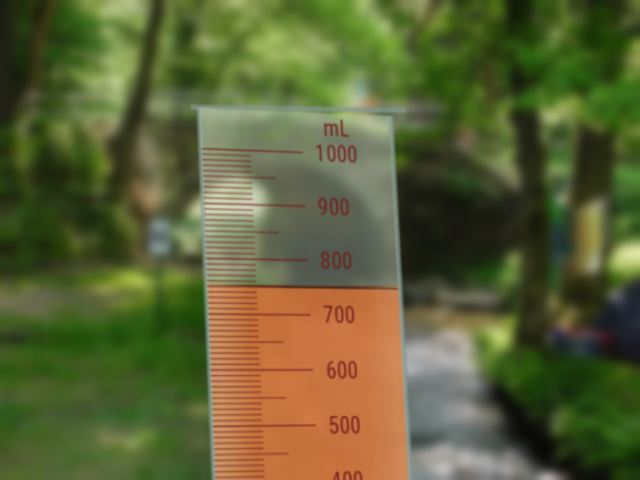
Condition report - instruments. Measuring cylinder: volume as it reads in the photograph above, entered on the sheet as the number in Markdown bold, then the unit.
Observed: **750** mL
